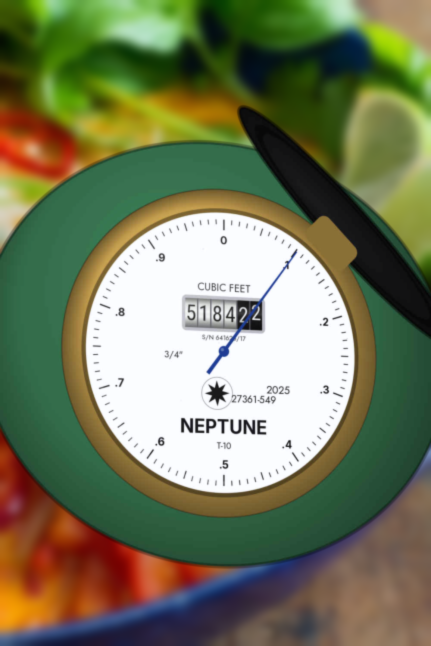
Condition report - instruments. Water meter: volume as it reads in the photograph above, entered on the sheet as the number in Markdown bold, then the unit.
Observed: **518422.10** ft³
